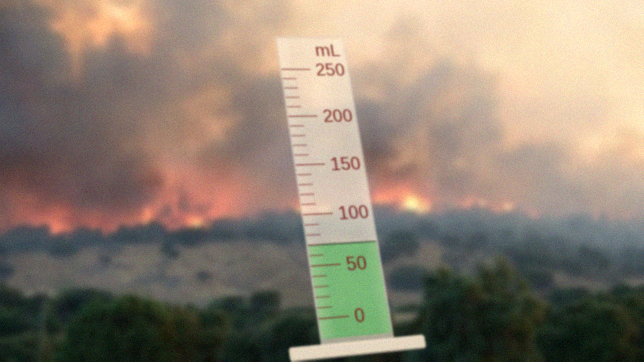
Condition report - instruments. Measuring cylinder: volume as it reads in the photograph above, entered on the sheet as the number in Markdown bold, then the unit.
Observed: **70** mL
